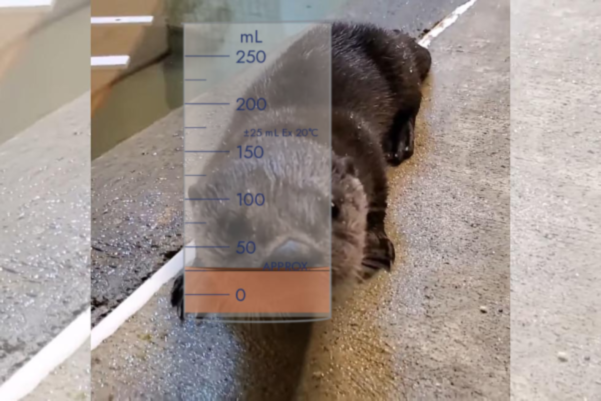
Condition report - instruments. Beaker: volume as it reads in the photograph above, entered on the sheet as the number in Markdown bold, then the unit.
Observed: **25** mL
